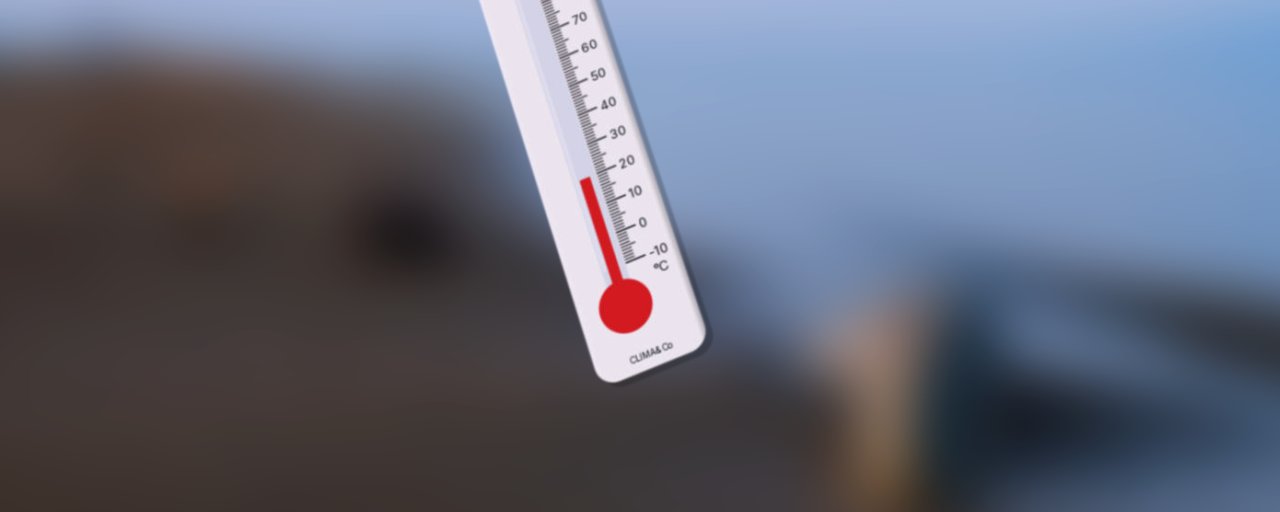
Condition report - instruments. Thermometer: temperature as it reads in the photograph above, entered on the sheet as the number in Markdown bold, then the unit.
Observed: **20** °C
